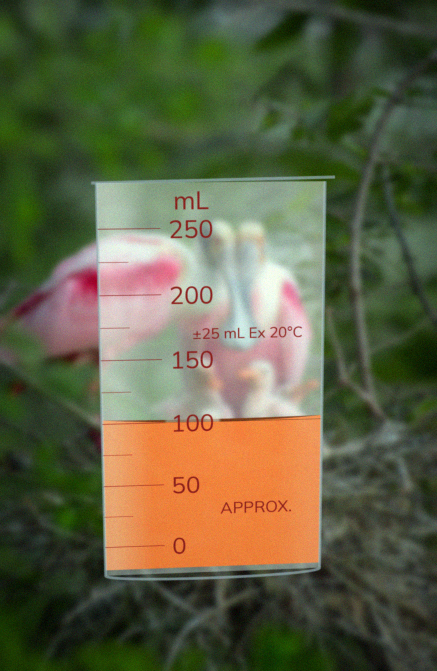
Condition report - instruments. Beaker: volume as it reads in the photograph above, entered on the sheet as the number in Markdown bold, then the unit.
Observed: **100** mL
